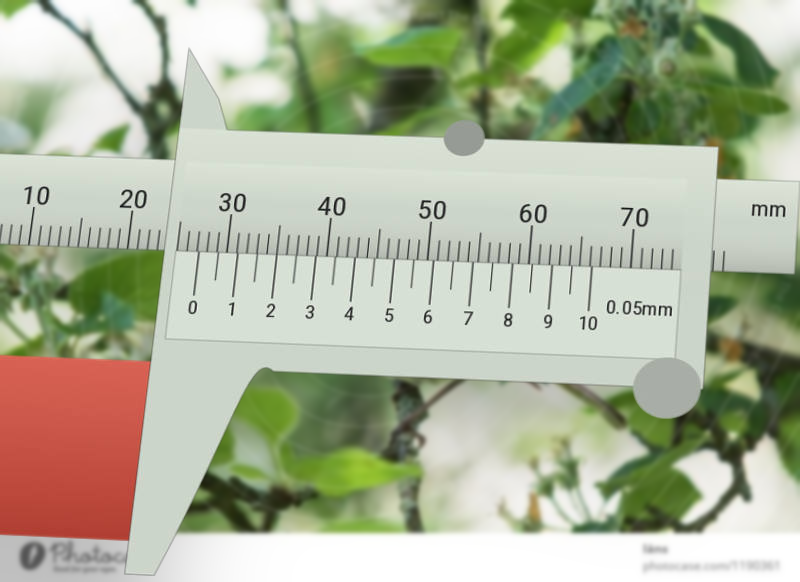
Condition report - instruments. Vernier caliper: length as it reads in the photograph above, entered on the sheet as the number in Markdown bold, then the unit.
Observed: **27.2** mm
